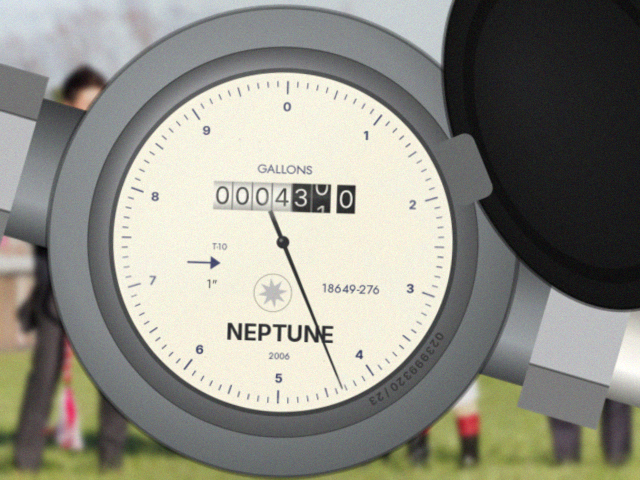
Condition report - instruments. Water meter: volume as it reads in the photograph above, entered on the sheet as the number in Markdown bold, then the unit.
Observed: **4304.3** gal
